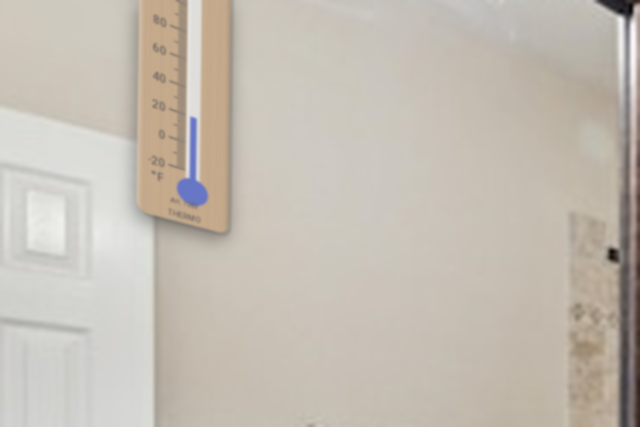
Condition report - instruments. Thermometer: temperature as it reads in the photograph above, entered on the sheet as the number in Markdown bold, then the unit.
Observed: **20** °F
